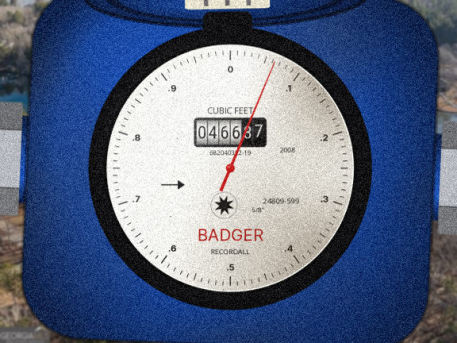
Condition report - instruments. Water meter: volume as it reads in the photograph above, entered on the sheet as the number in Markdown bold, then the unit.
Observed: **46687.06** ft³
